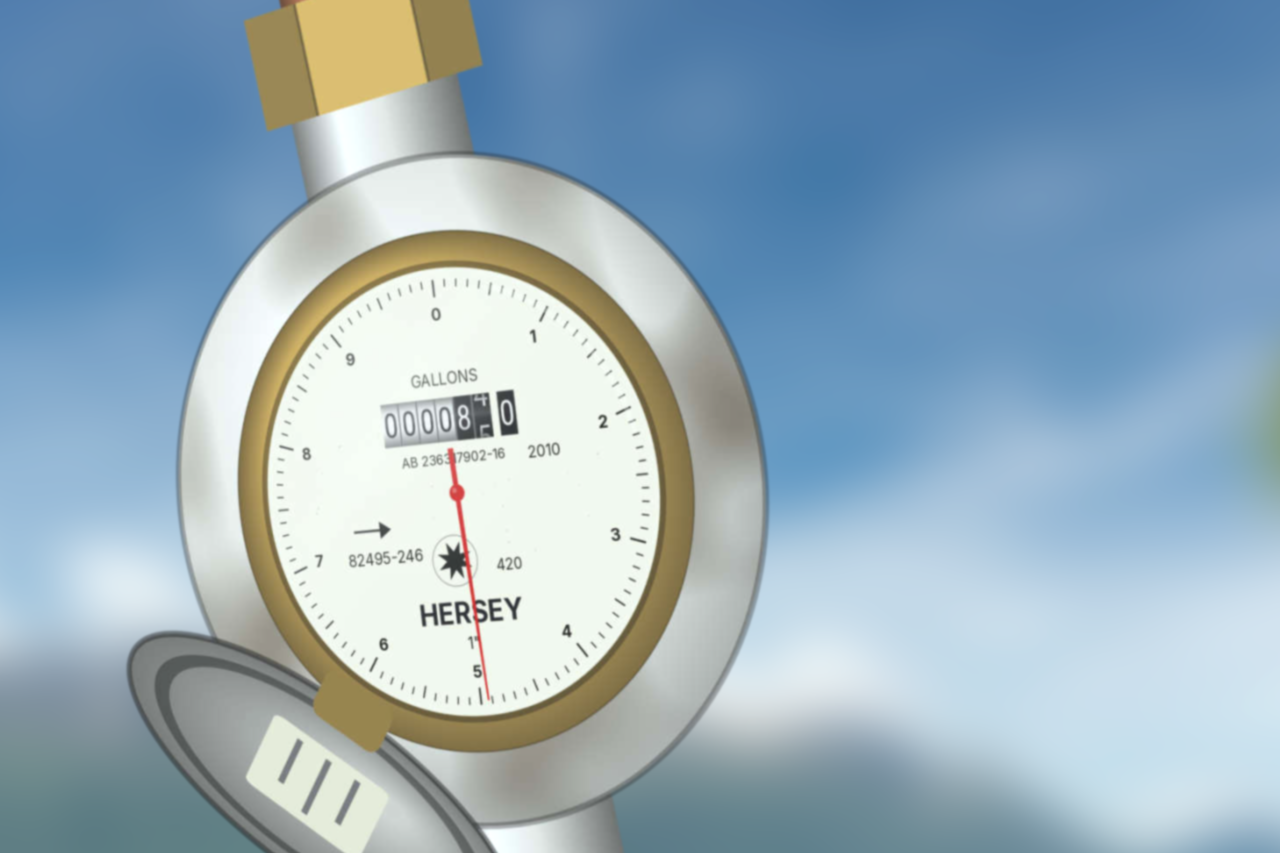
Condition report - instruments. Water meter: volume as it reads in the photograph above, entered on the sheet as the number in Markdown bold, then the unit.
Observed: **844.9** gal
